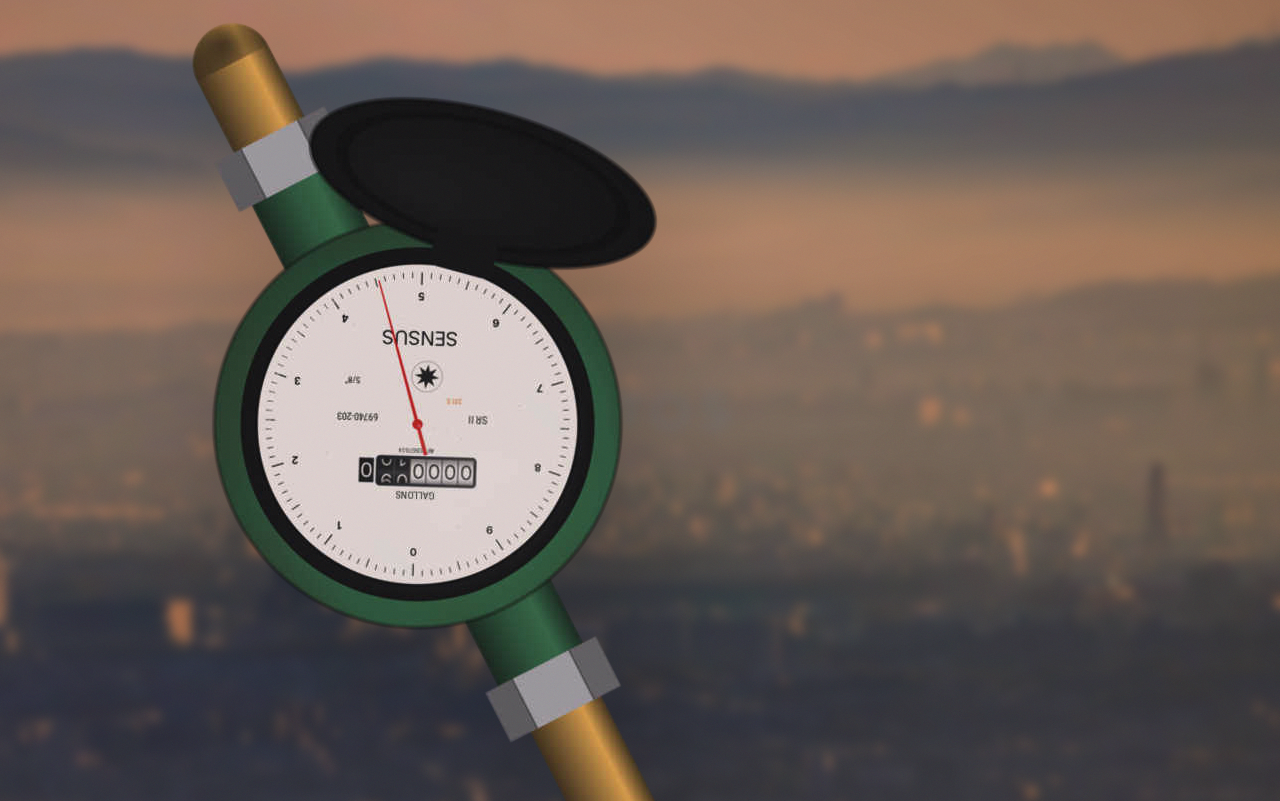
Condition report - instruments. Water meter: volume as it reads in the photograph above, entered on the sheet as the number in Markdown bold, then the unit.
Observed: **94.5** gal
